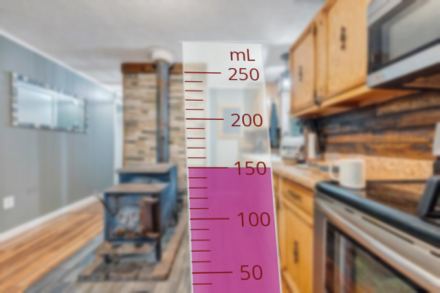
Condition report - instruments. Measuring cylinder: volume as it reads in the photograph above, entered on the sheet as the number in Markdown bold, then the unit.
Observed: **150** mL
